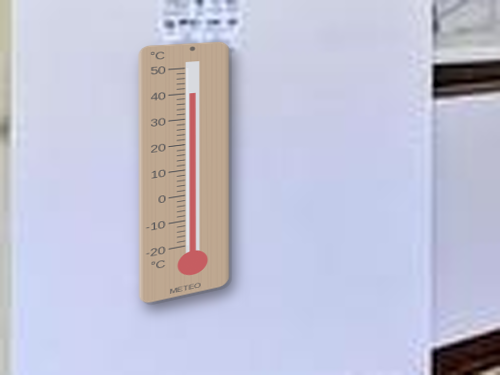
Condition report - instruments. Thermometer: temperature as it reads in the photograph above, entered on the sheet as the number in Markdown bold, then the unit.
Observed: **40** °C
